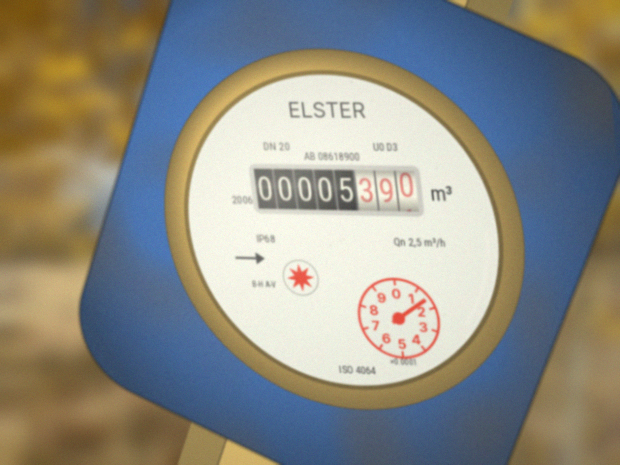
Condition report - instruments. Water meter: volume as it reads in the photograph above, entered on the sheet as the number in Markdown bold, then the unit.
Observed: **5.3901** m³
